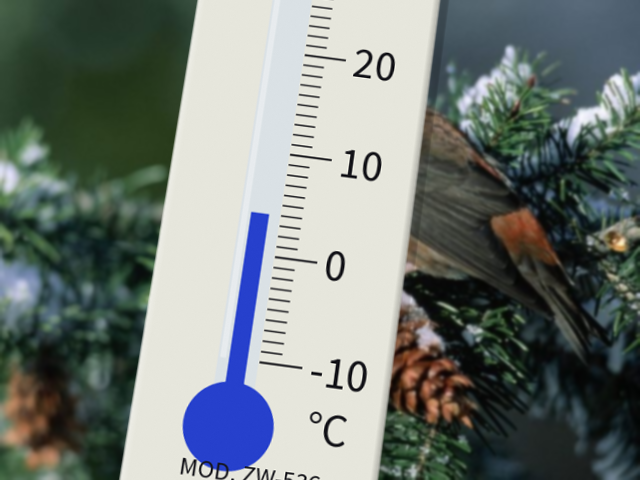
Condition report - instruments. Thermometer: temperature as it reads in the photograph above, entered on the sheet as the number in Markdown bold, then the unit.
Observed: **4** °C
